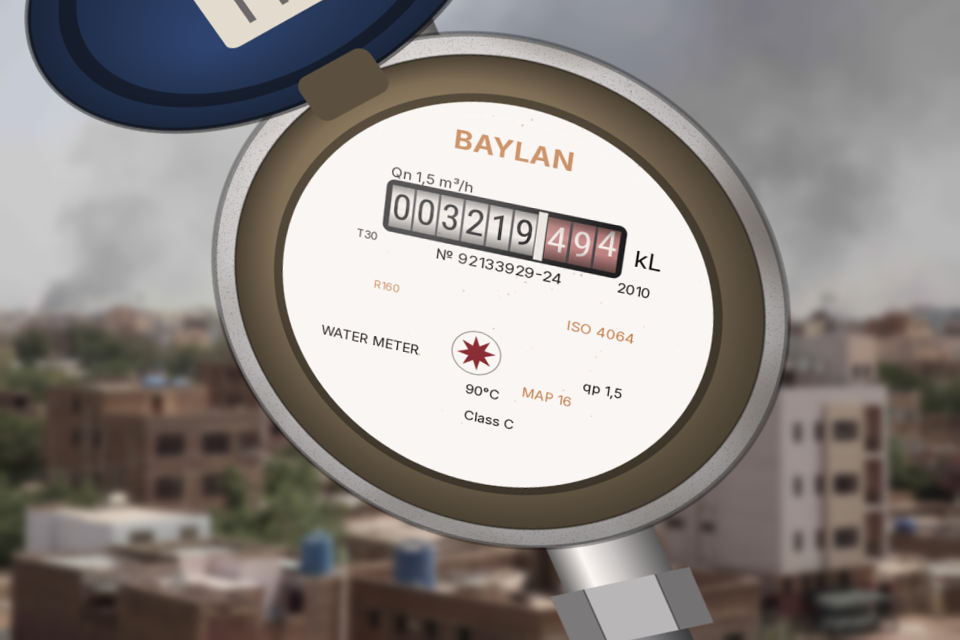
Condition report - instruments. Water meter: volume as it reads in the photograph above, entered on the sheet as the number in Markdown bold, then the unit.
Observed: **3219.494** kL
